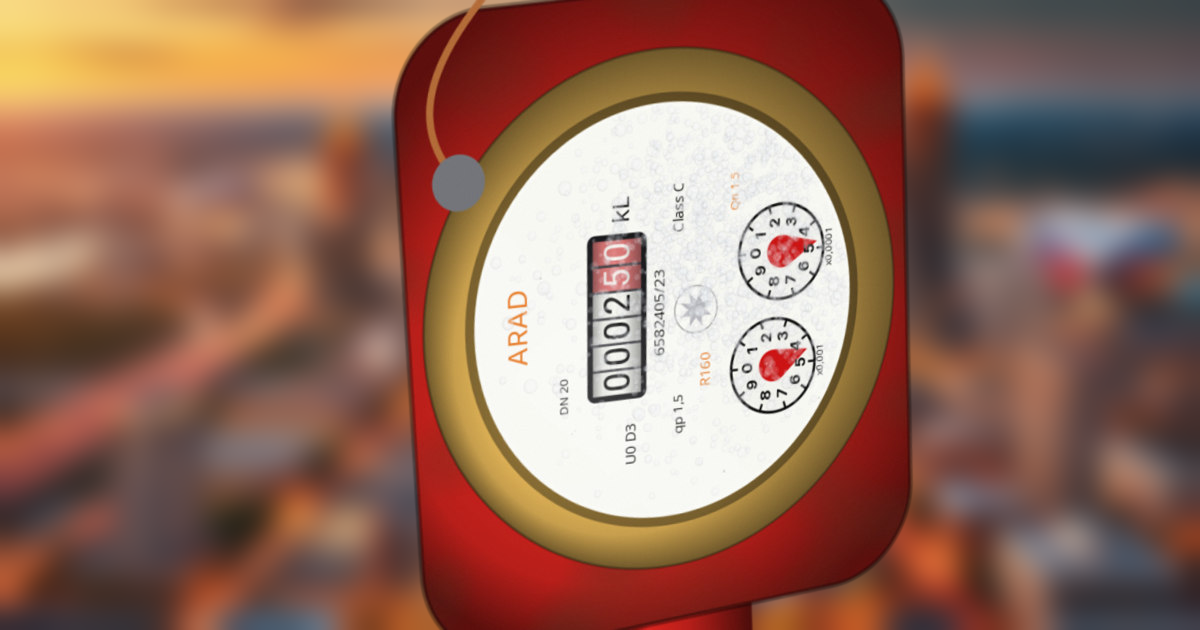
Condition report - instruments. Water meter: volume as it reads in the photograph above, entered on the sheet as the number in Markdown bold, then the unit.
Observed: **2.5044** kL
